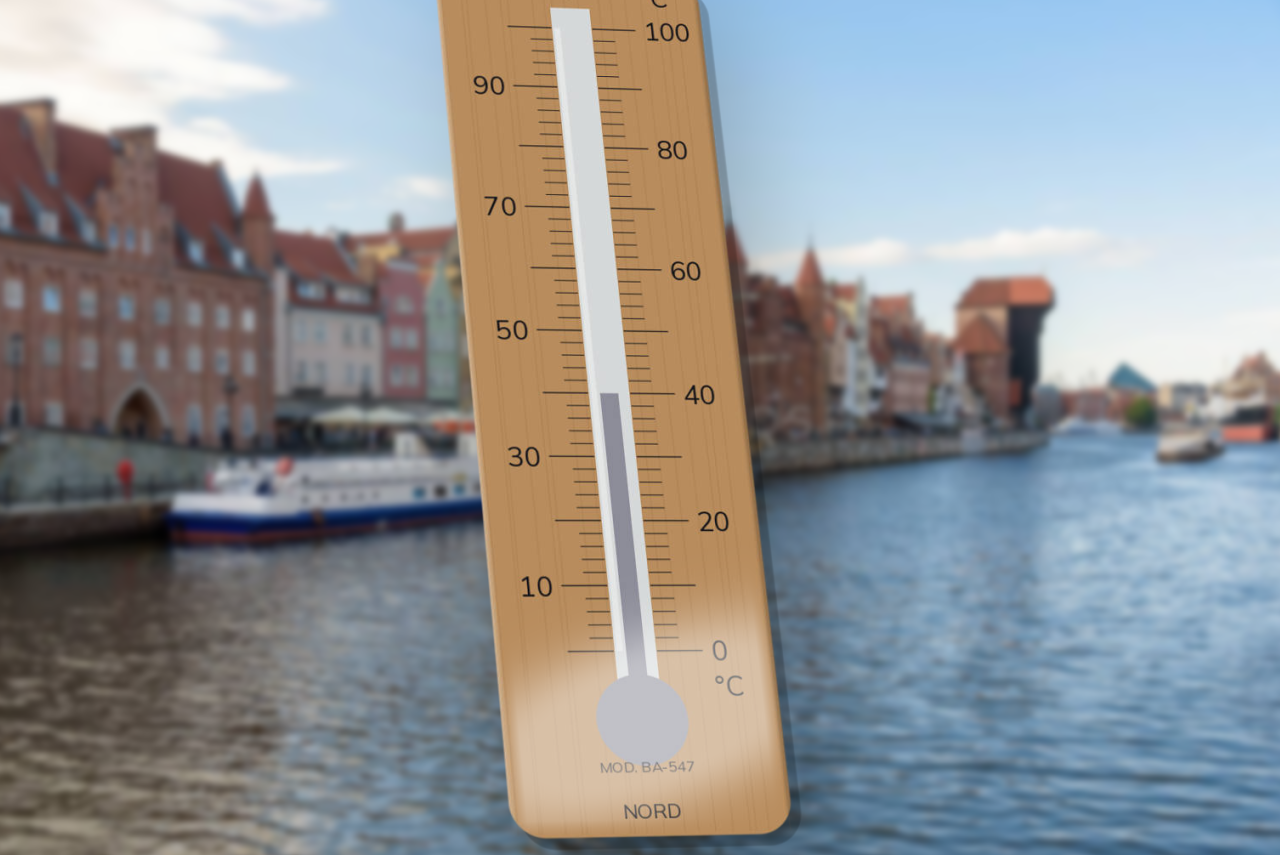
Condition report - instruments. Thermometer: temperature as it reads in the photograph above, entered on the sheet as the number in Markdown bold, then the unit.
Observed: **40** °C
